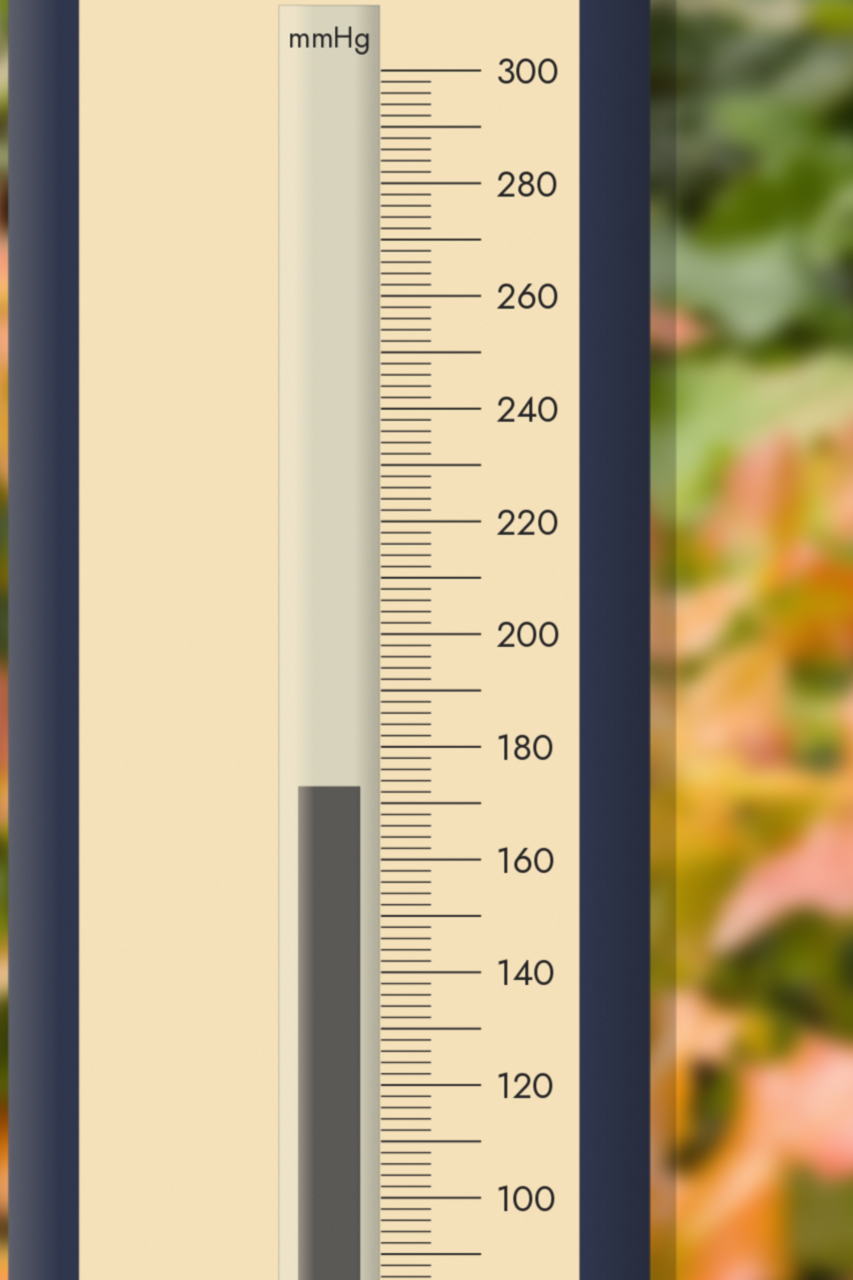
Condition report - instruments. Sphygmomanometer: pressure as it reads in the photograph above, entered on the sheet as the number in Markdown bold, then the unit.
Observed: **173** mmHg
